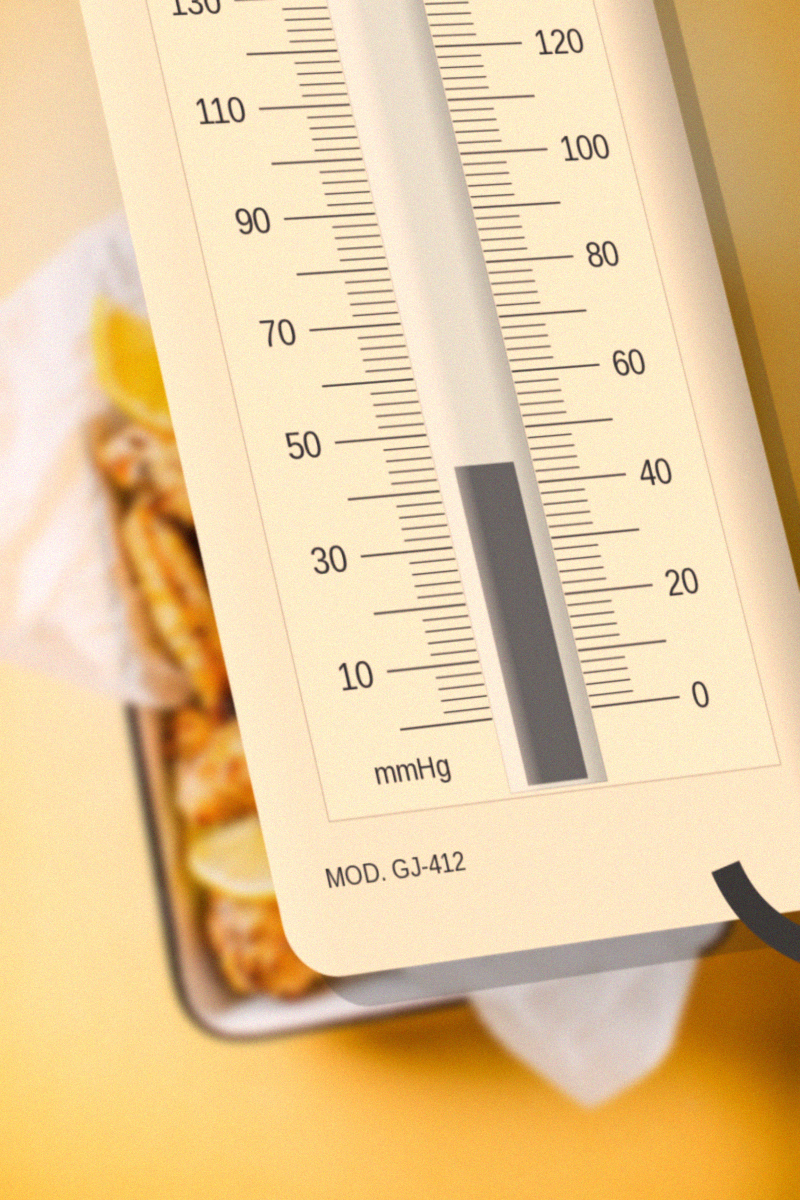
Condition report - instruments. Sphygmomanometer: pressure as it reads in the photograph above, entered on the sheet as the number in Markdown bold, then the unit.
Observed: **44** mmHg
